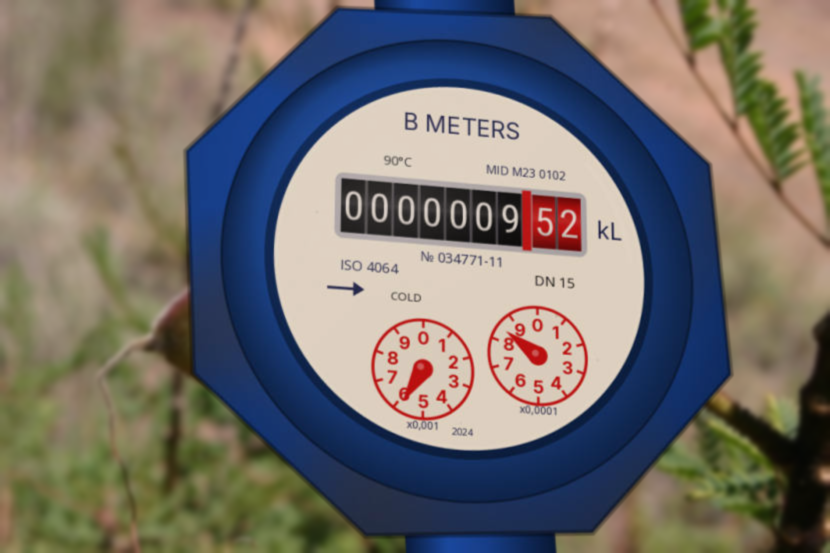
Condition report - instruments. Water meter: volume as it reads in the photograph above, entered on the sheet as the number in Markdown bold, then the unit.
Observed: **9.5258** kL
